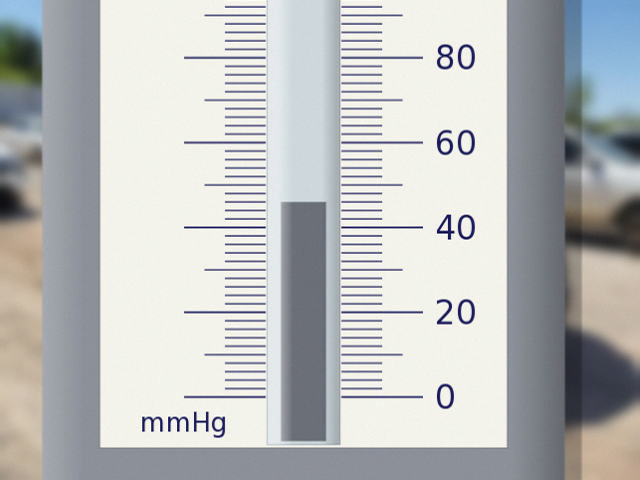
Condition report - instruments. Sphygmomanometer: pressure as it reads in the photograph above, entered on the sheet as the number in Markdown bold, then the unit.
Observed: **46** mmHg
